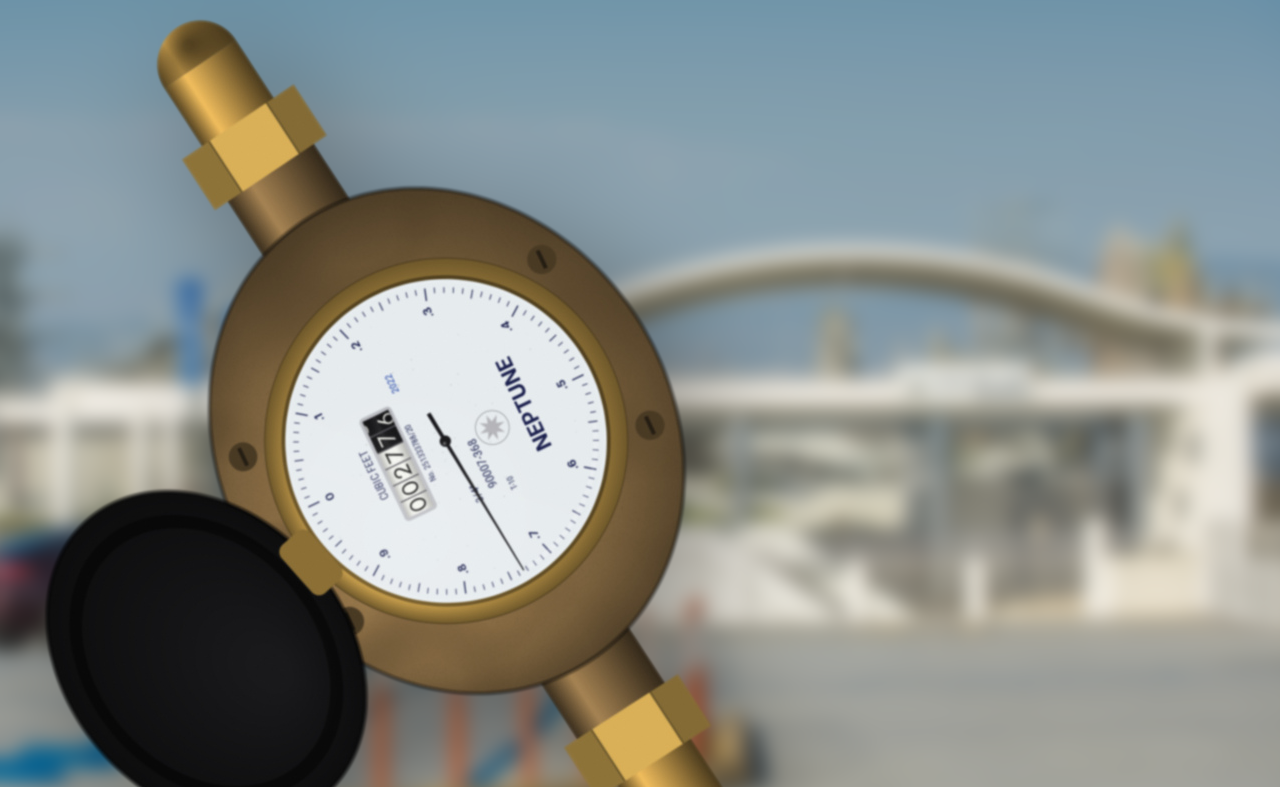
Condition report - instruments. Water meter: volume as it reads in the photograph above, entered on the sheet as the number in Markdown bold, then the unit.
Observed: **2775.73** ft³
